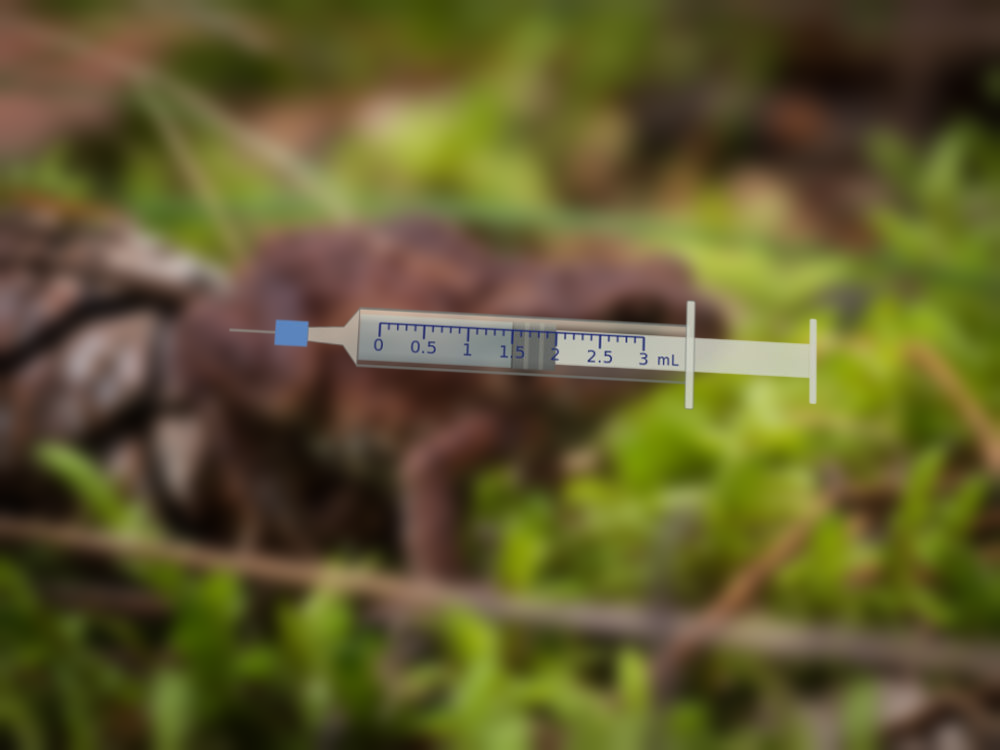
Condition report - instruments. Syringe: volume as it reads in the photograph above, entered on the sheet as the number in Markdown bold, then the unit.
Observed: **1.5** mL
